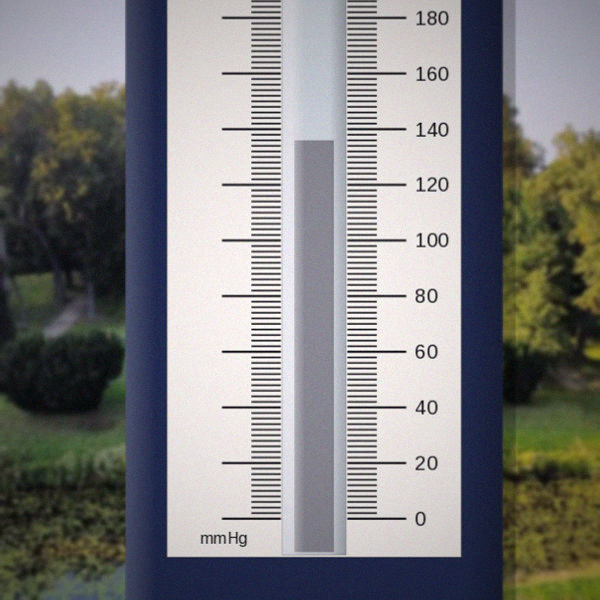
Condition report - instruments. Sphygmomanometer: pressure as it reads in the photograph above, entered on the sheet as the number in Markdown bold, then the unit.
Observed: **136** mmHg
